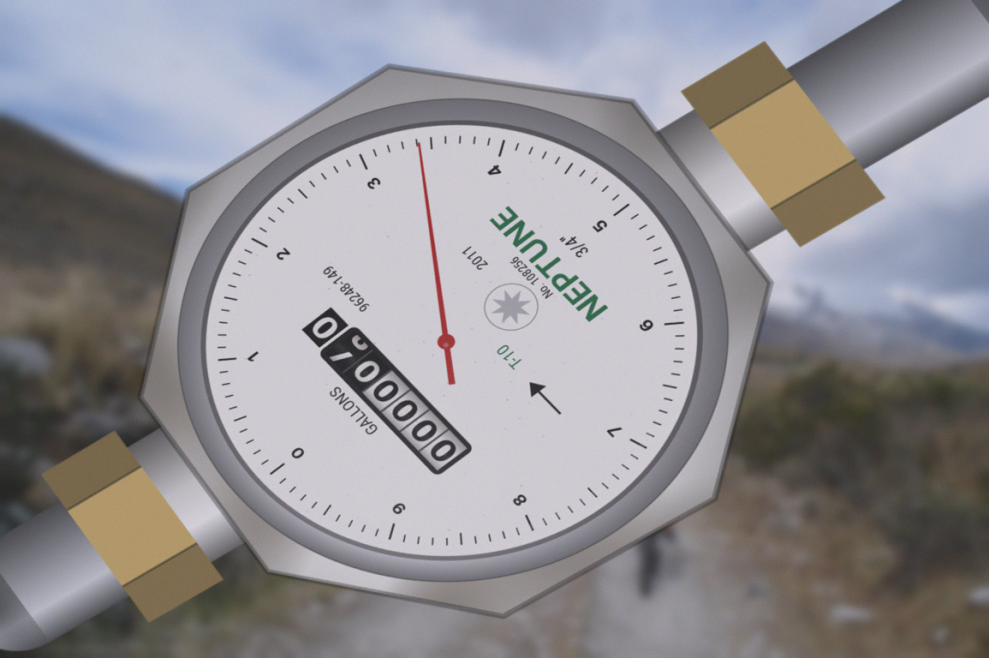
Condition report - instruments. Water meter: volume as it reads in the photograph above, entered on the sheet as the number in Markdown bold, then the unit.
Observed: **73.4** gal
